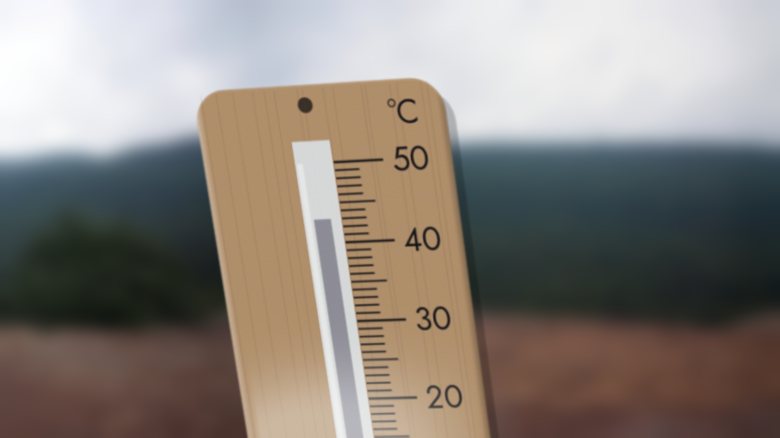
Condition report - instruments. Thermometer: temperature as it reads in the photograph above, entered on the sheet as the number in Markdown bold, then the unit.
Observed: **43** °C
